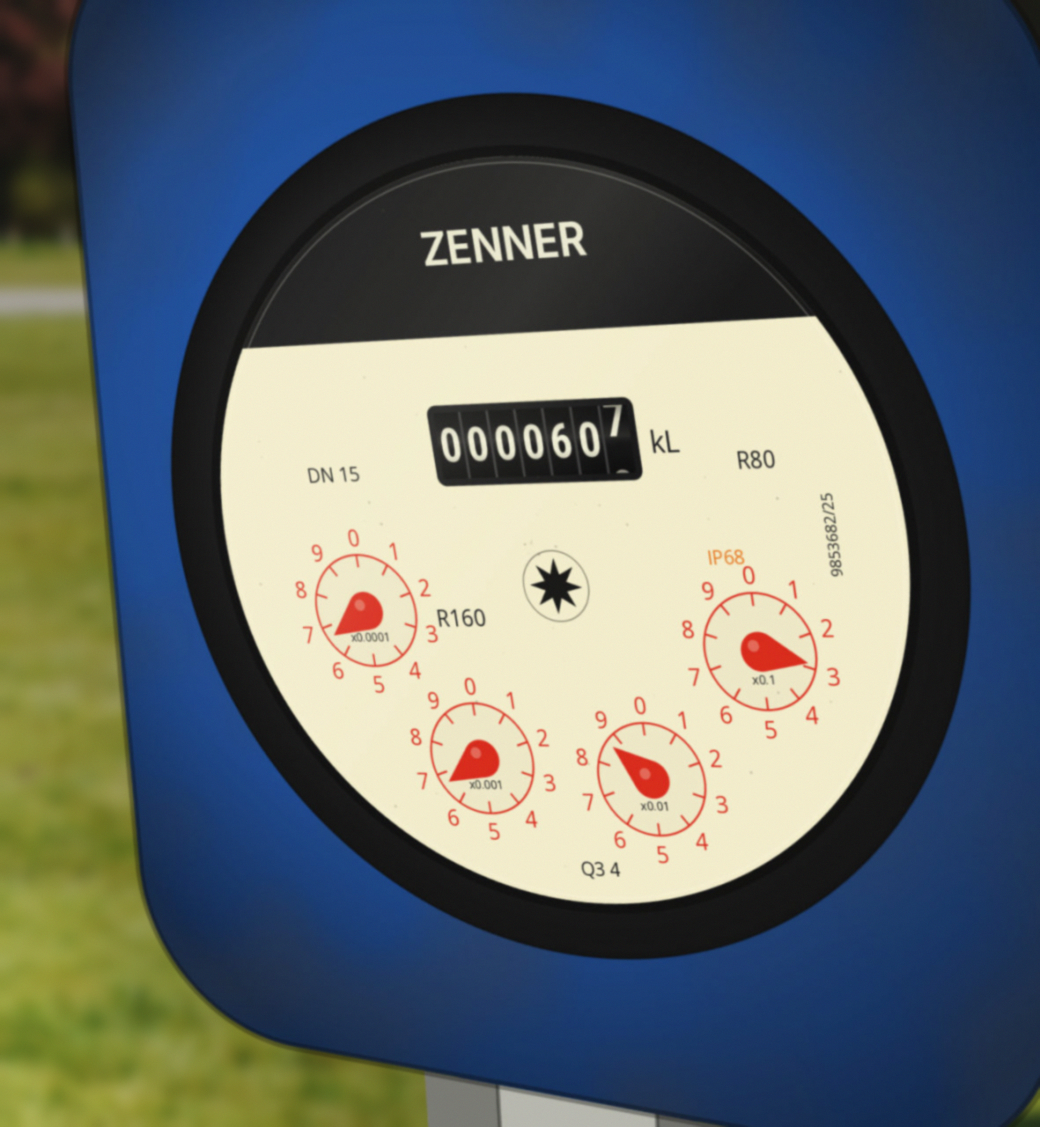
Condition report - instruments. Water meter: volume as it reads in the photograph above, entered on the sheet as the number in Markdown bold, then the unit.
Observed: **607.2866** kL
